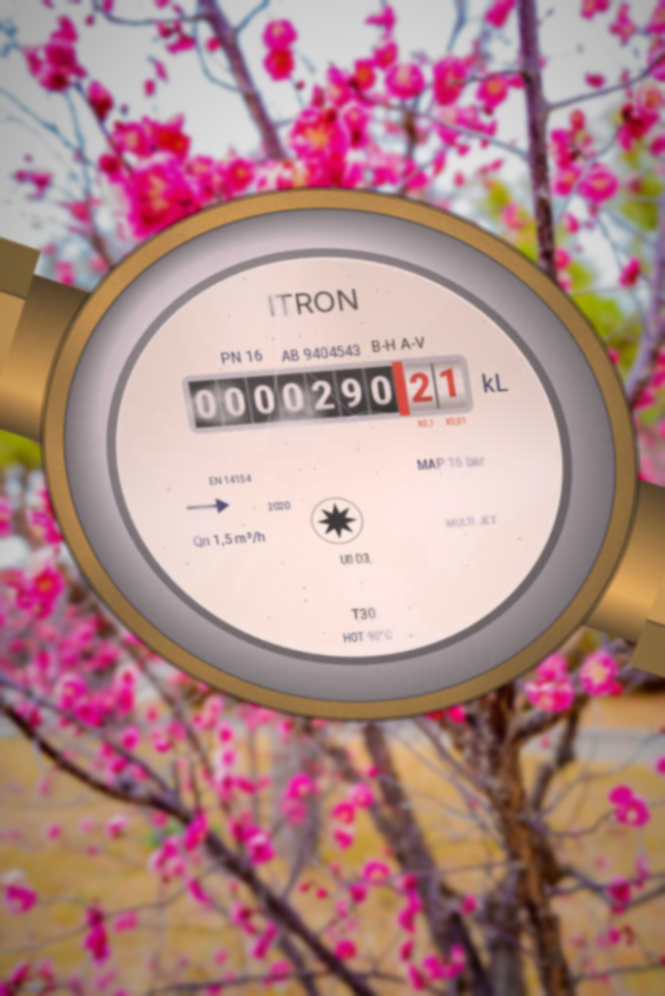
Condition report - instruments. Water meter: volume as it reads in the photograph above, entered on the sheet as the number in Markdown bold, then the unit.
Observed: **290.21** kL
